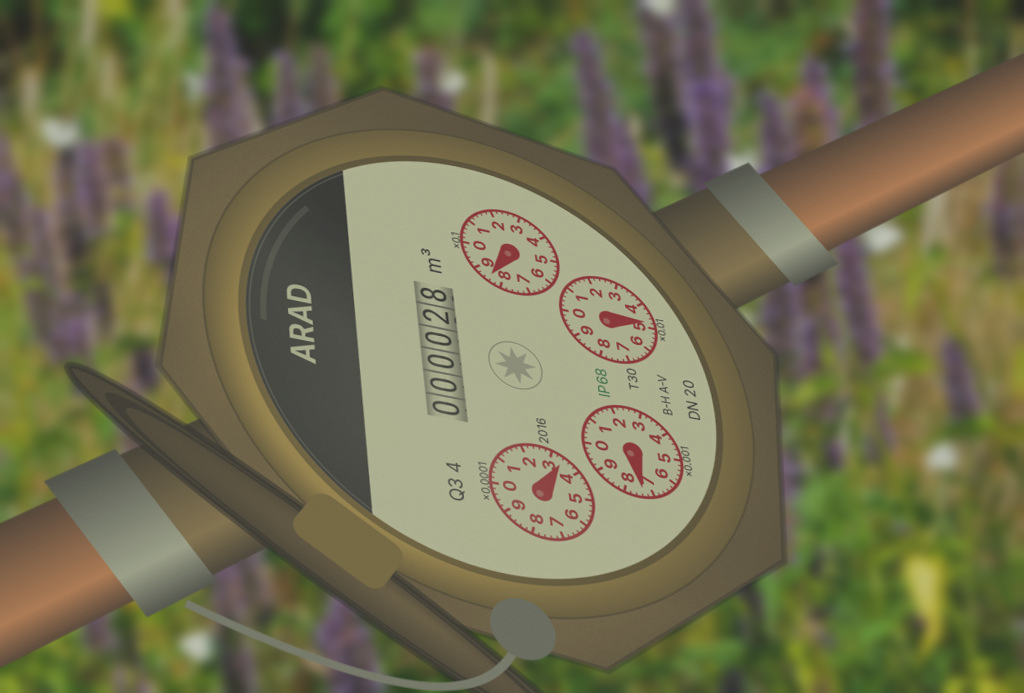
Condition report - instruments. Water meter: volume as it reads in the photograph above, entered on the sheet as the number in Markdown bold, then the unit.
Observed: **28.8473** m³
